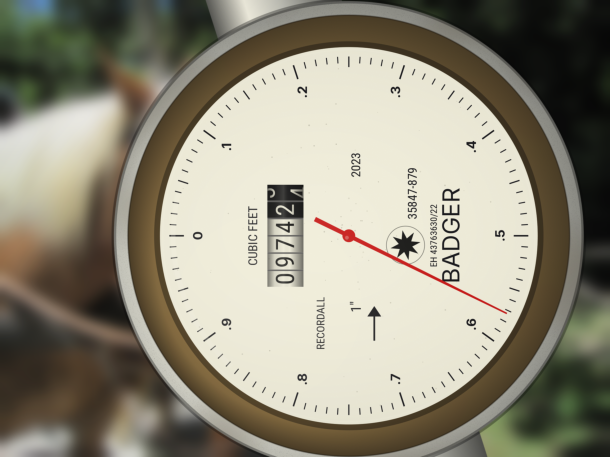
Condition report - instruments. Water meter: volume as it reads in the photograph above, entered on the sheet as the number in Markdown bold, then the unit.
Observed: **97423.57** ft³
